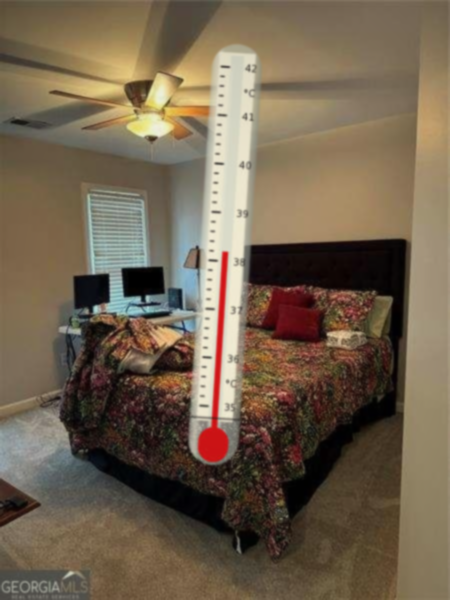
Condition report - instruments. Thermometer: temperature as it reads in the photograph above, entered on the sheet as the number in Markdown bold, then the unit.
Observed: **38.2** °C
